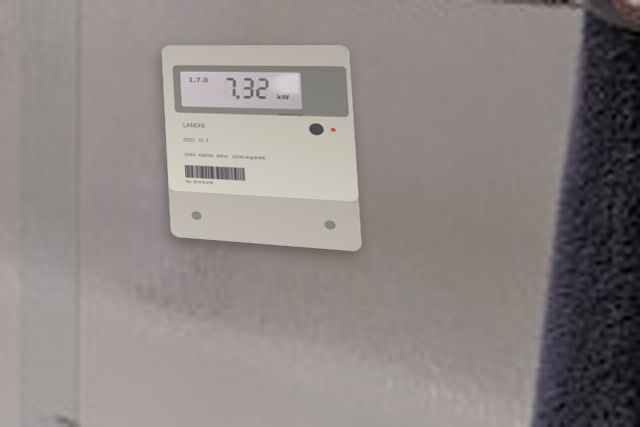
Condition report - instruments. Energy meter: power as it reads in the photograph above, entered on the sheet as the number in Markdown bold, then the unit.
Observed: **7.32** kW
